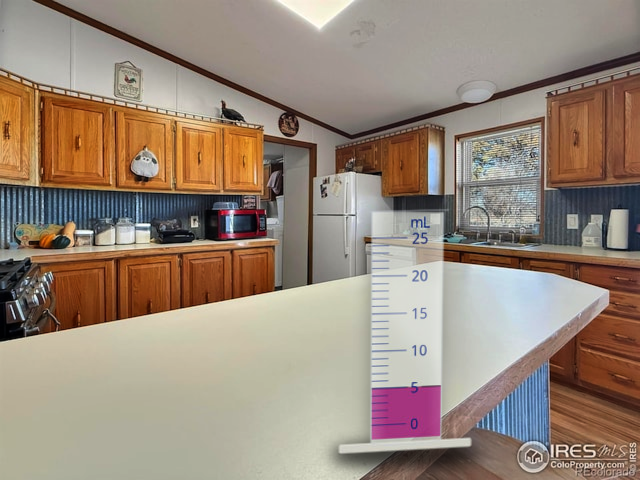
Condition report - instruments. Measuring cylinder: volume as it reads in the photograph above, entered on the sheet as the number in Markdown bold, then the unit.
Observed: **5** mL
